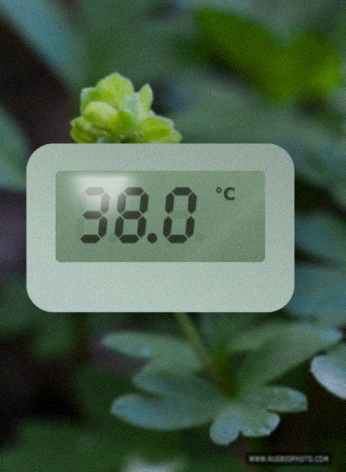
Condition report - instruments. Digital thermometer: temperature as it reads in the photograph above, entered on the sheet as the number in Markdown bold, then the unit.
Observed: **38.0** °C
